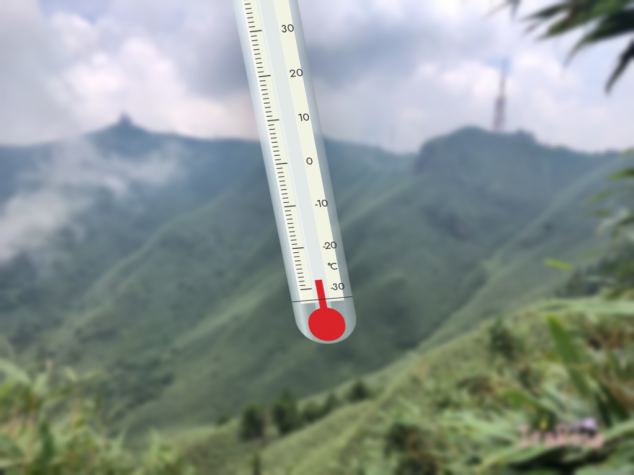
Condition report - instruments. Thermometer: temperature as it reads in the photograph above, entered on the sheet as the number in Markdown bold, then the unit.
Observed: **-28** °C
